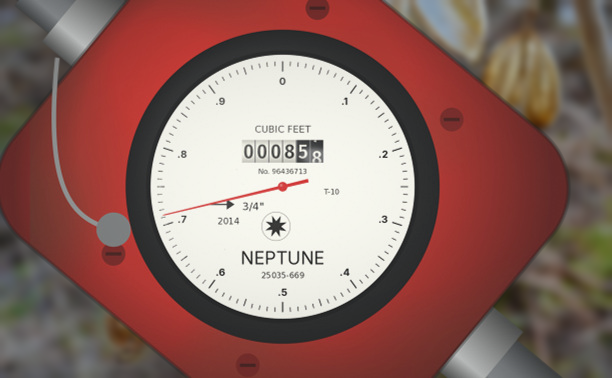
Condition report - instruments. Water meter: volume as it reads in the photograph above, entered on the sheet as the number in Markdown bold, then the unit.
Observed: **857.71** ft³
